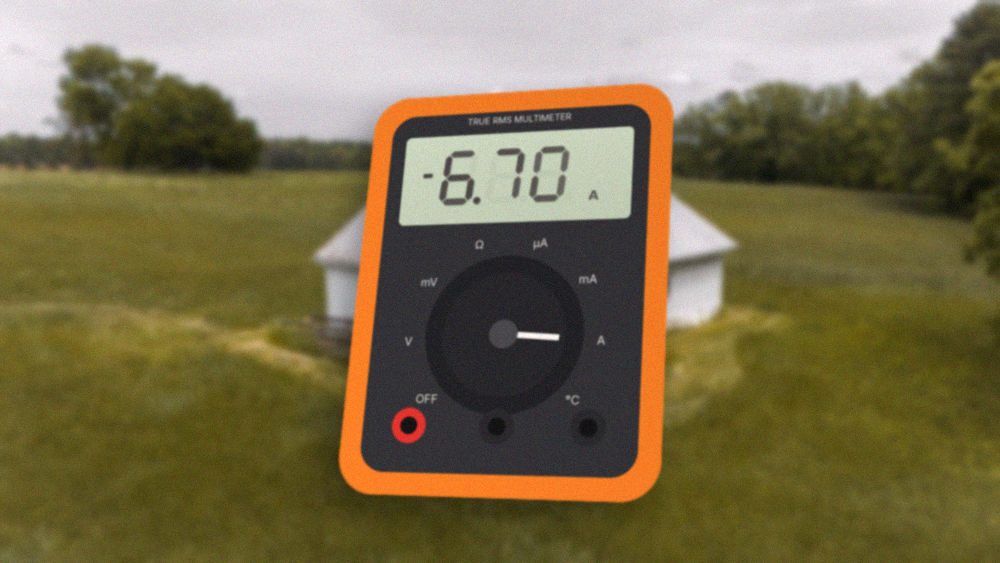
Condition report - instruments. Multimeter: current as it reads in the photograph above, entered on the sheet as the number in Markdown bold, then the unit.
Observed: **-6.70** A
